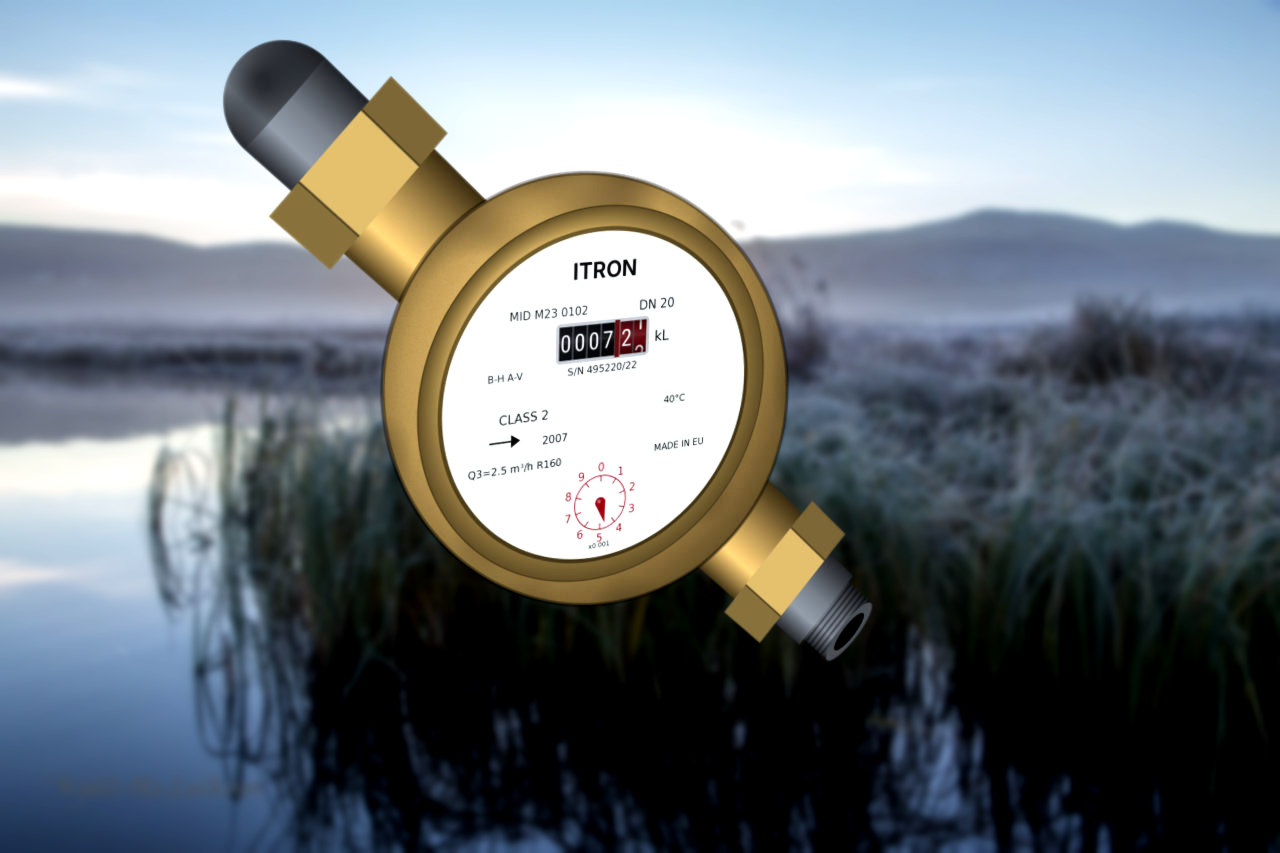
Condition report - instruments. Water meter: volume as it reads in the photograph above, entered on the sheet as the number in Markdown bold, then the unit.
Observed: **7.214** kL
